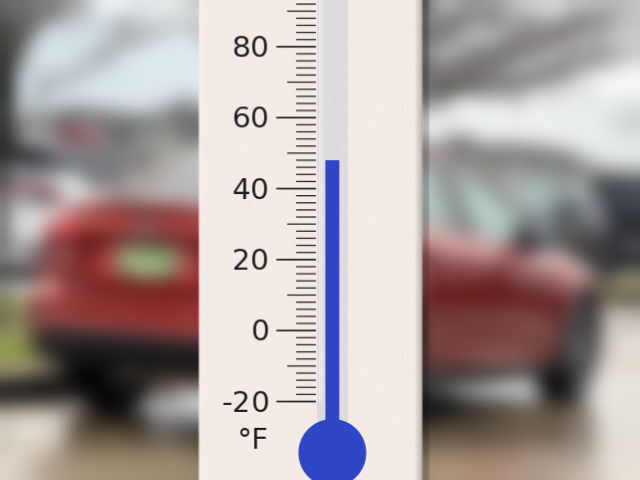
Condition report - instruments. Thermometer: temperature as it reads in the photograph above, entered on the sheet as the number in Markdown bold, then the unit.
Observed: **48** °F
